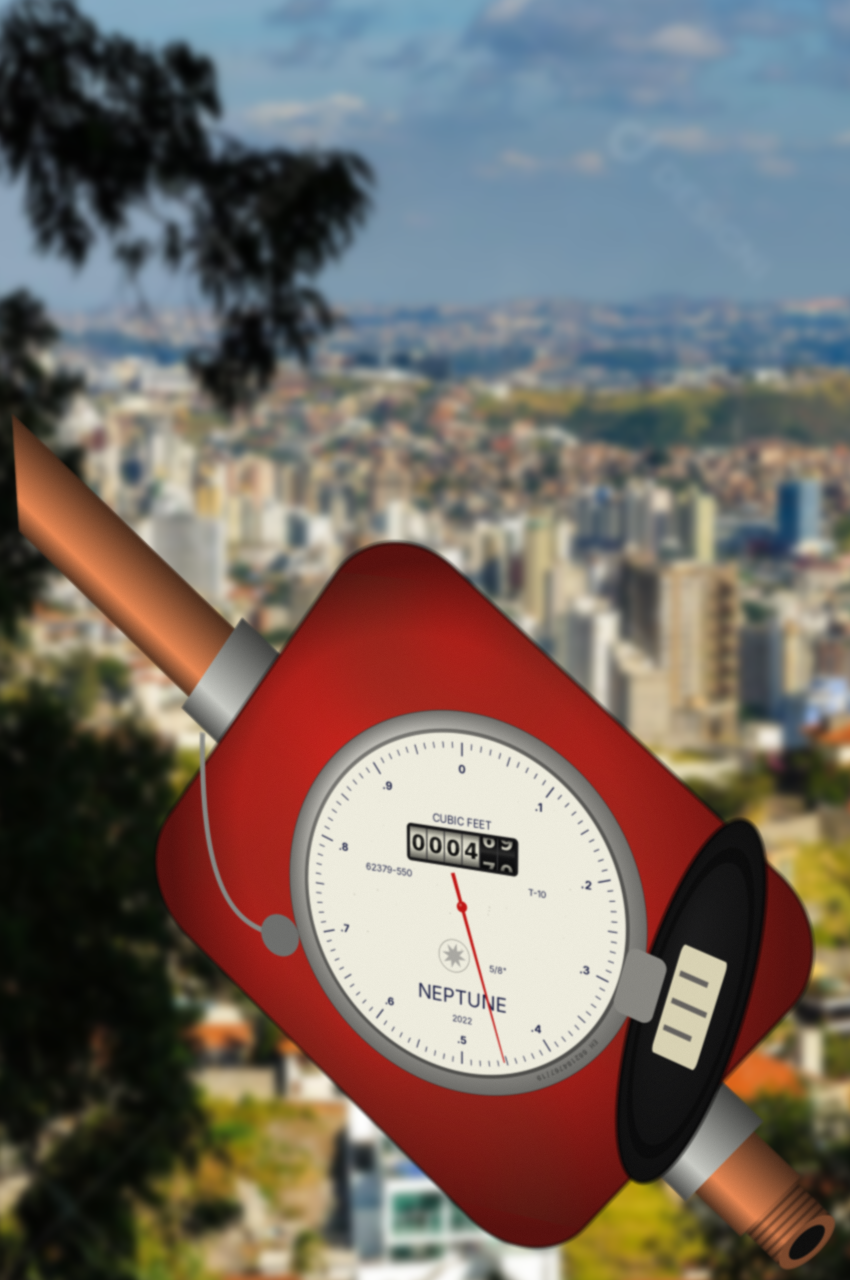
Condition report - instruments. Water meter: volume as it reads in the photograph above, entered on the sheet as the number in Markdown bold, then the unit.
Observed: **469.45** ft³
